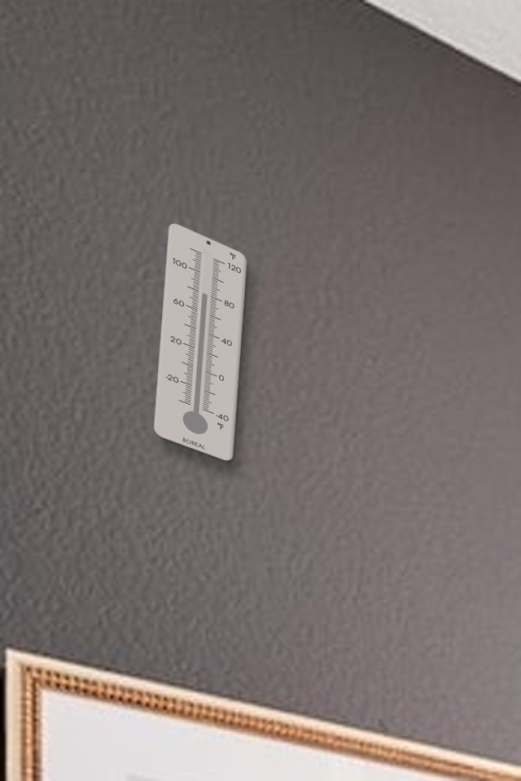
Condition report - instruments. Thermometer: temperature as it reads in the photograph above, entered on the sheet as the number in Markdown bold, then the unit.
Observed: **80** °F
